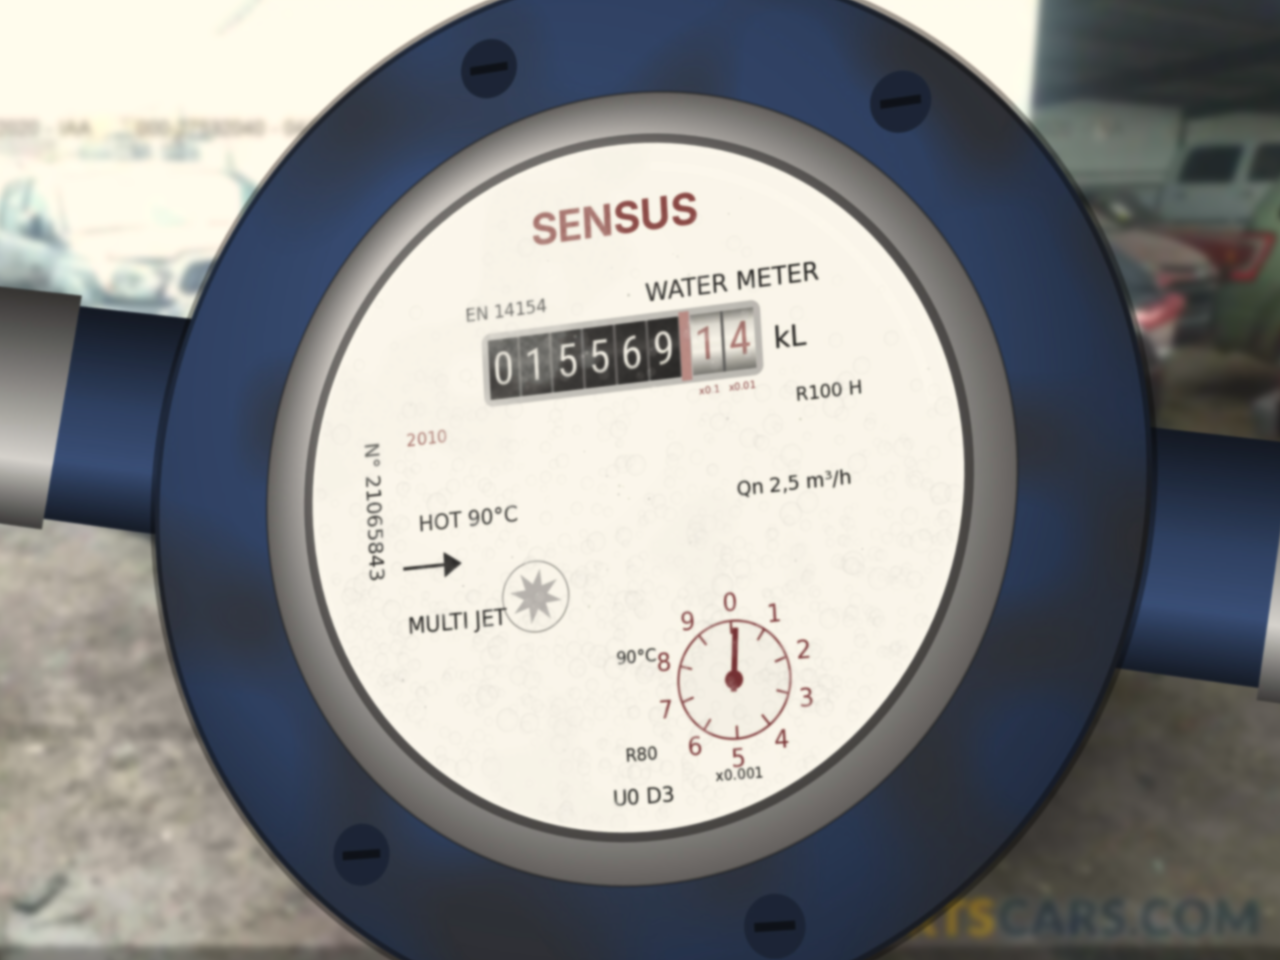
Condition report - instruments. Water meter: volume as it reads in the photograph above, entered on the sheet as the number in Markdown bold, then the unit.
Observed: **15569.140** kL
